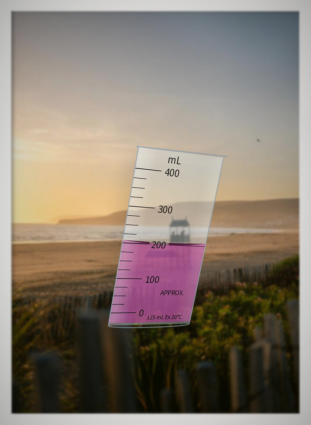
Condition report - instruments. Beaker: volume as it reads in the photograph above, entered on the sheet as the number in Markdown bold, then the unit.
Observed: **200** mL
